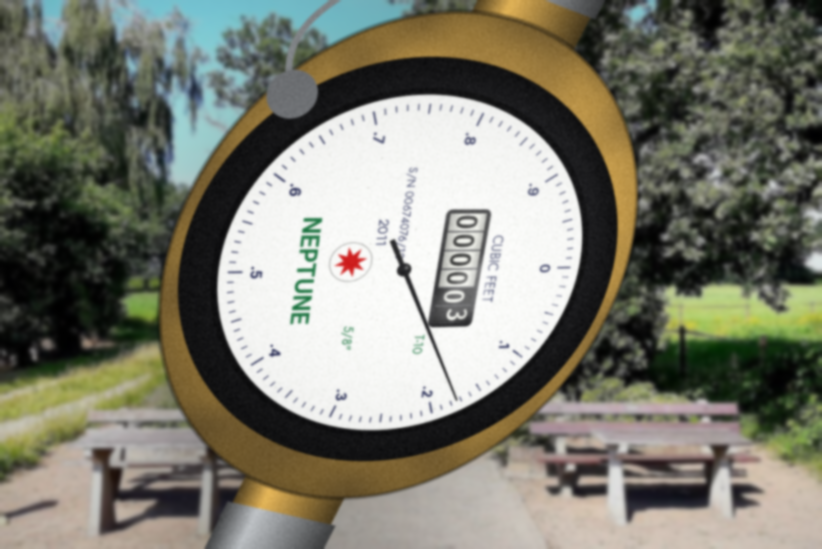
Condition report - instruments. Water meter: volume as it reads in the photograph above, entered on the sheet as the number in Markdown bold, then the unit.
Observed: **3.17** ft³
